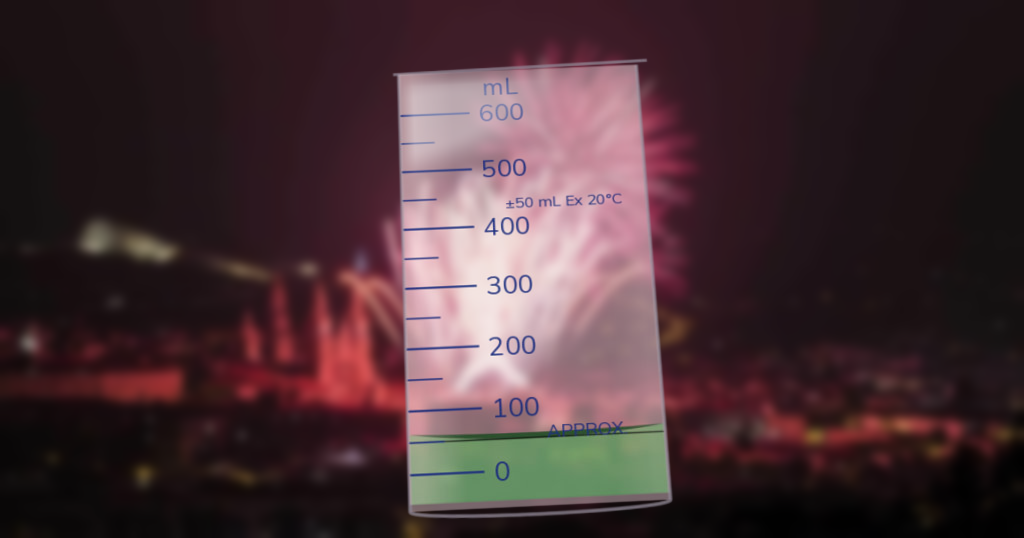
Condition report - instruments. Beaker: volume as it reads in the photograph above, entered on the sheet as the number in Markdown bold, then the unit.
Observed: **50** mL
